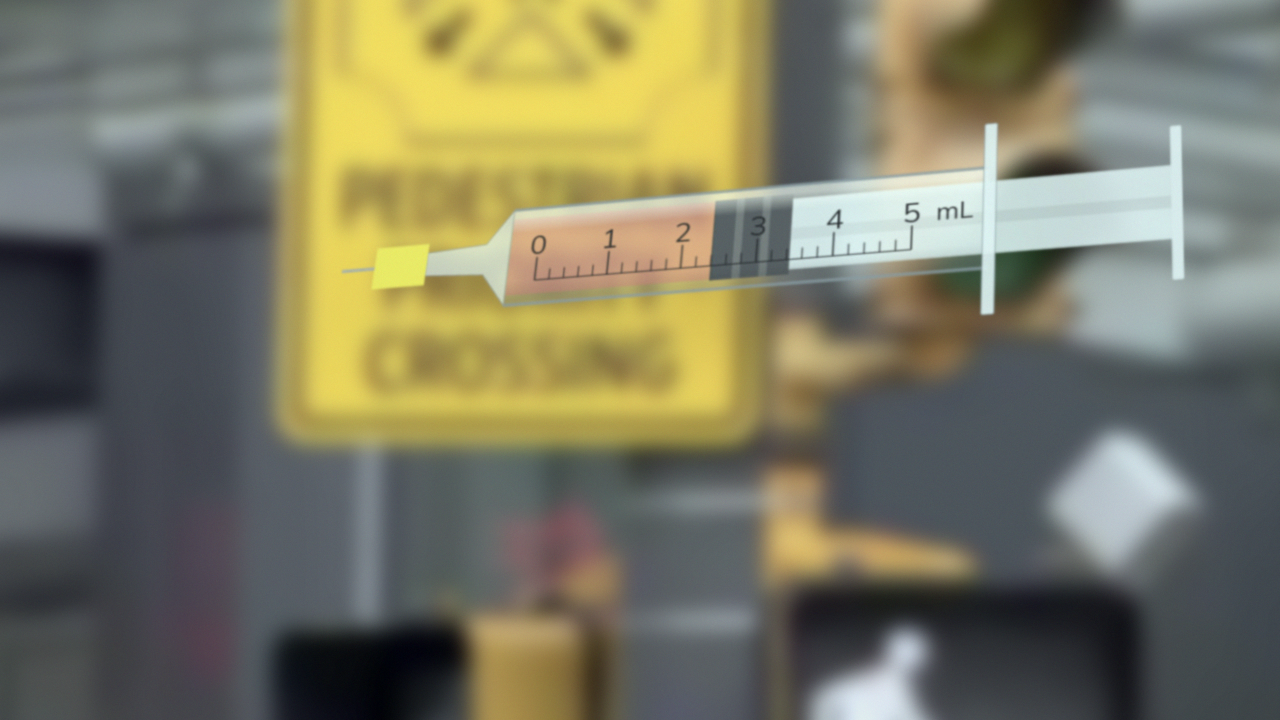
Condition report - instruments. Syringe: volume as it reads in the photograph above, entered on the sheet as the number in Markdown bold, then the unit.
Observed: **2.4** mL
